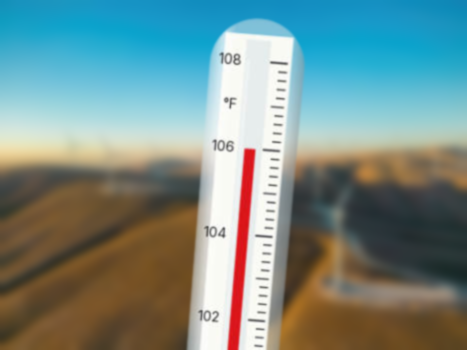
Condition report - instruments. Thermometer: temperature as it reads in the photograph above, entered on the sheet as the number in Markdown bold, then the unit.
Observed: **106** °F
